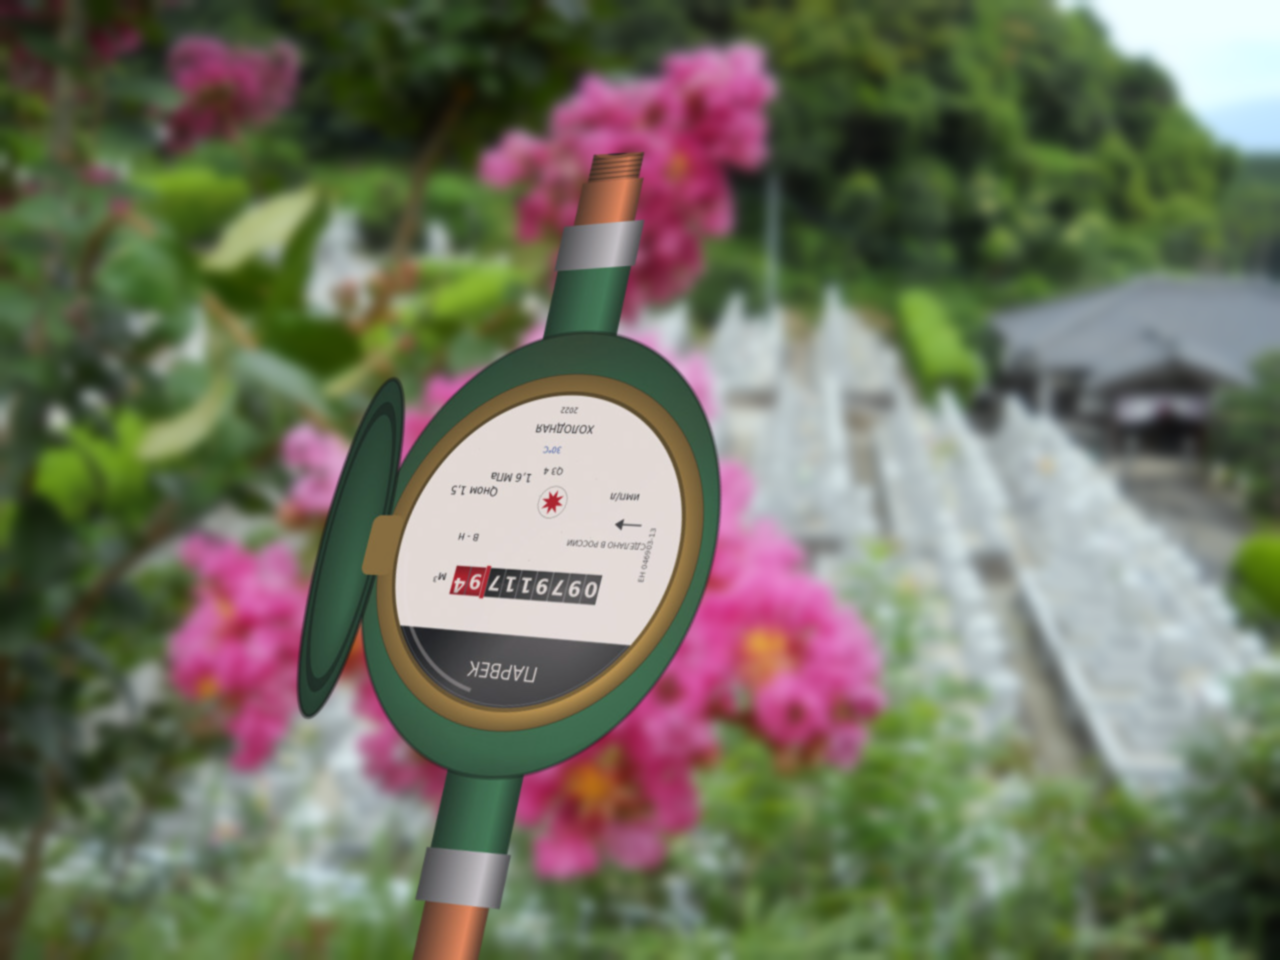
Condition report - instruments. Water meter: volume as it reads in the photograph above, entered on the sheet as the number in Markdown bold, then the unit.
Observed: **979117.94** m³
